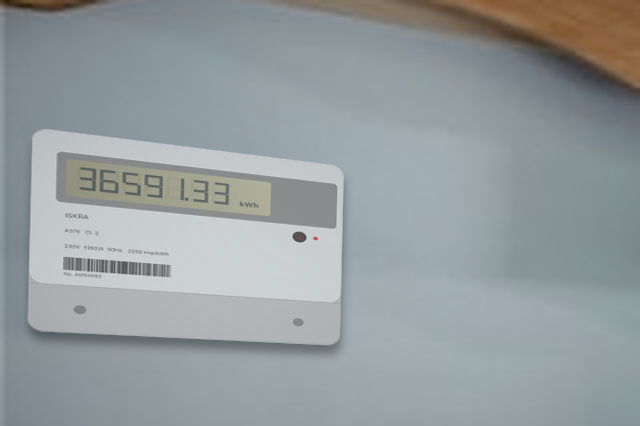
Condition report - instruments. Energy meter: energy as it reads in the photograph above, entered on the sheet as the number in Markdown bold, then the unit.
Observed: **36591.33** kWh
